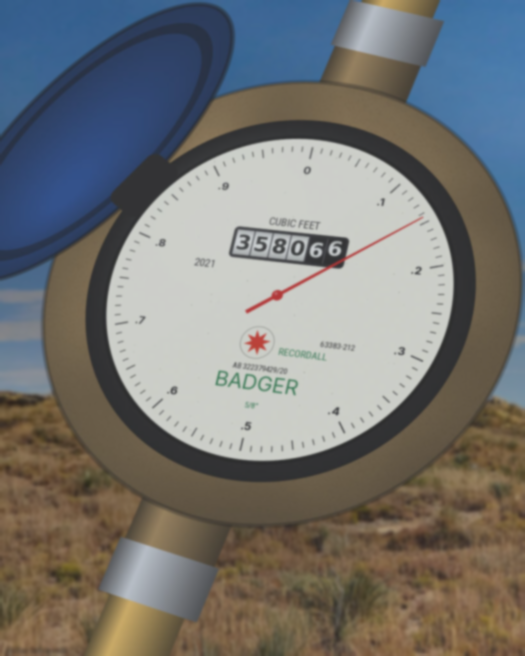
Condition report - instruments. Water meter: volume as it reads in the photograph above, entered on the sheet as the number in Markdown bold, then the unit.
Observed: **358066.14** ft³
